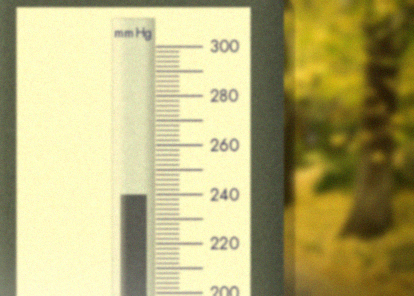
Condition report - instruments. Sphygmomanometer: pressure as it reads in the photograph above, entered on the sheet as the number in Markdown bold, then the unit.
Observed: **240** mmHg
